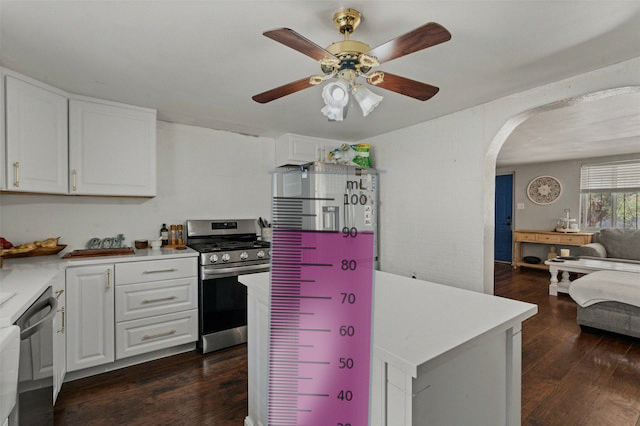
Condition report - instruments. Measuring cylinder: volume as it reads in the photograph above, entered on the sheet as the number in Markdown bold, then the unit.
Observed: **90** mL
